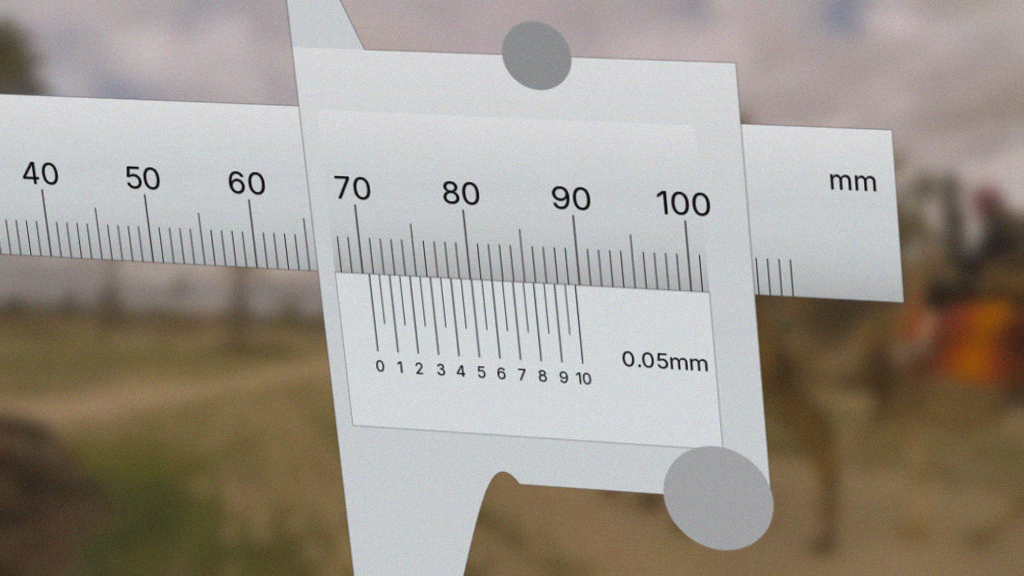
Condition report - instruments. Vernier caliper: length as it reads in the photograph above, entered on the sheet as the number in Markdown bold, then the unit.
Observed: **70.6** mm
